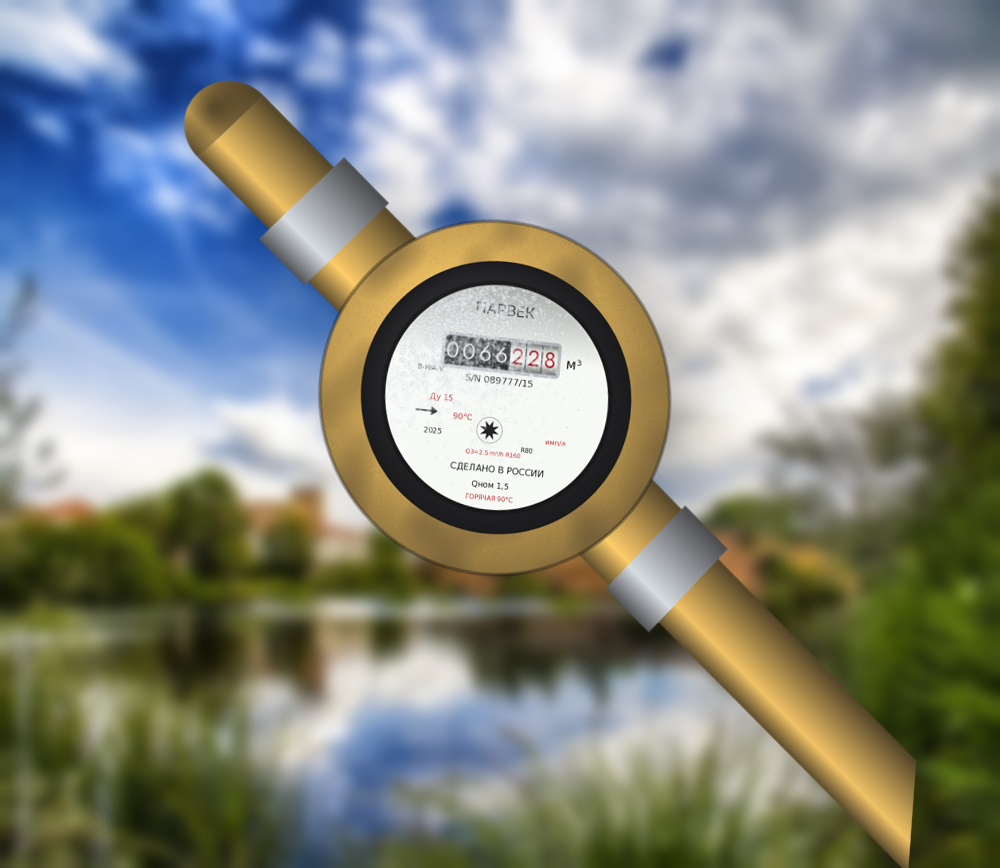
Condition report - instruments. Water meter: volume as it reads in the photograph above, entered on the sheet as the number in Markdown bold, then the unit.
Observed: **66.228** m³
